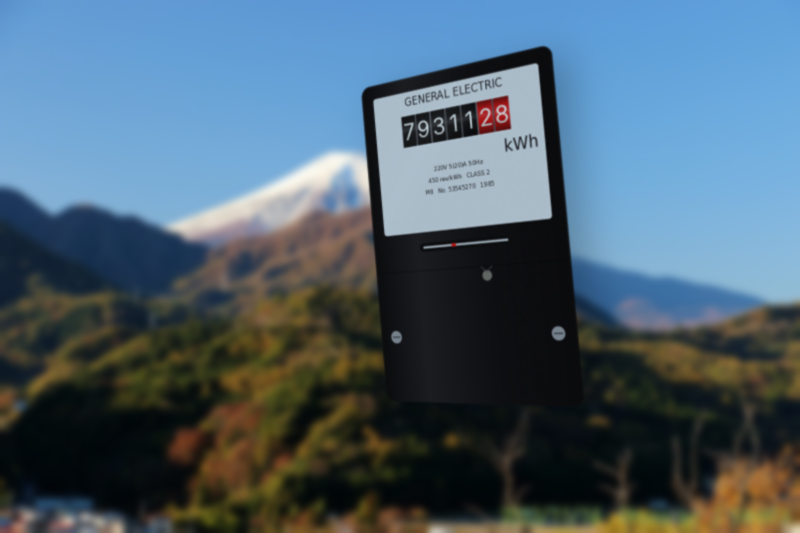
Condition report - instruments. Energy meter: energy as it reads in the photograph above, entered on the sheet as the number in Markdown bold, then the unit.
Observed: **79311.28** kWh
